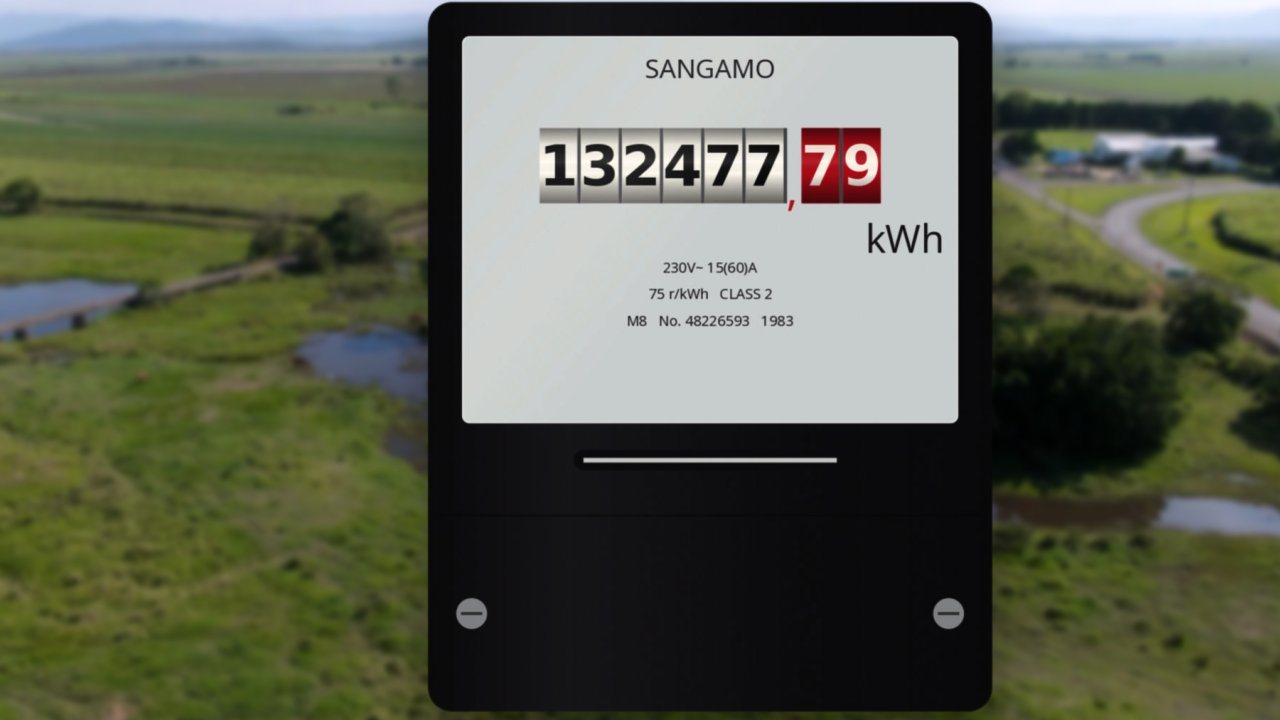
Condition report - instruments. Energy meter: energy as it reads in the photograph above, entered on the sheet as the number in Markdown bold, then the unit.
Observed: **132477.79** kWh
